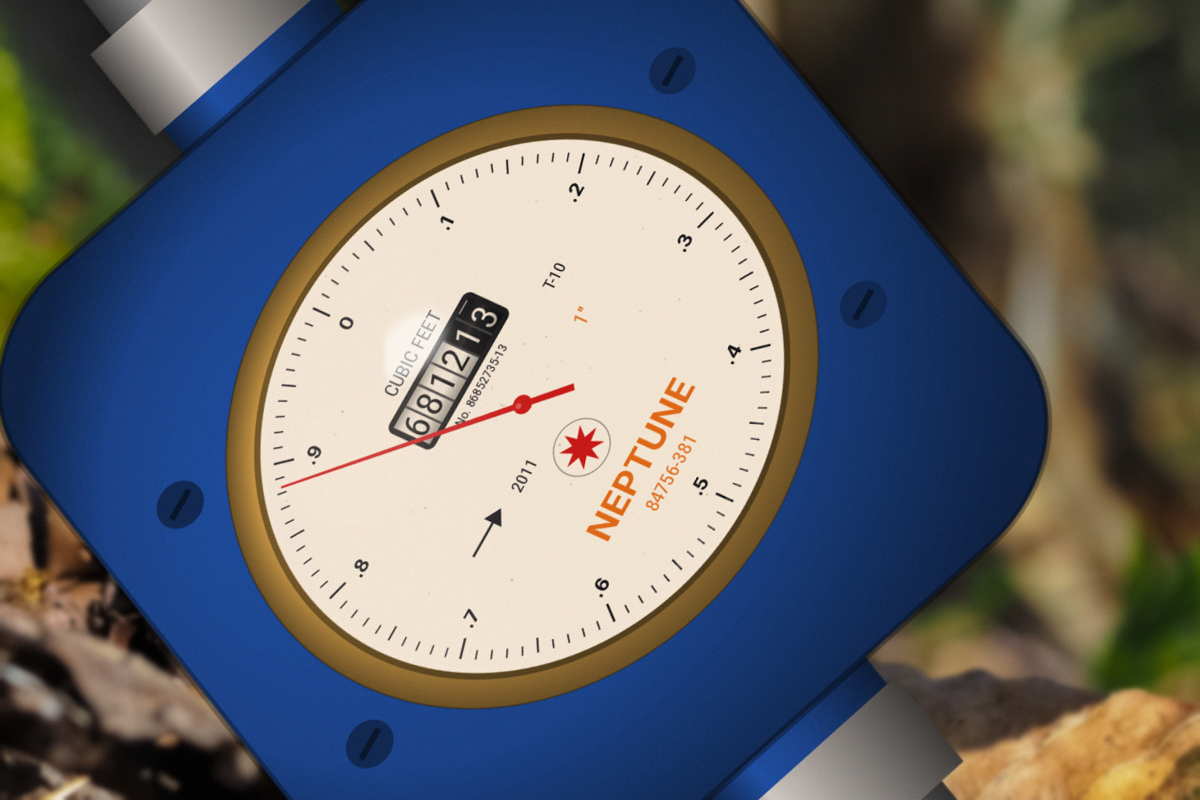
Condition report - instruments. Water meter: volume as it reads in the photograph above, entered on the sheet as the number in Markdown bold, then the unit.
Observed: **681212.88** ft³
